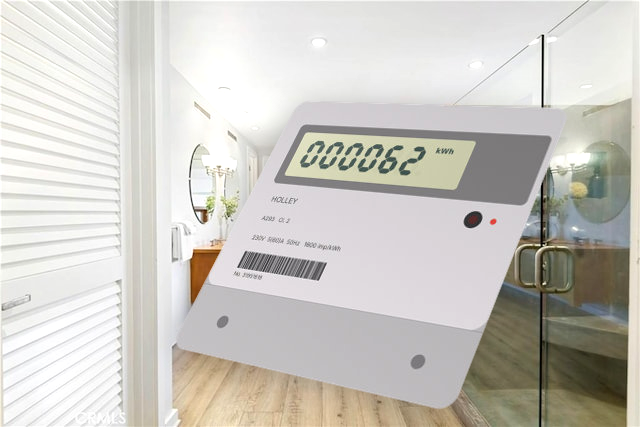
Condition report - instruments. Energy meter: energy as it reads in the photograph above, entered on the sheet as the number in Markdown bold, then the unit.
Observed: **62** kWh
